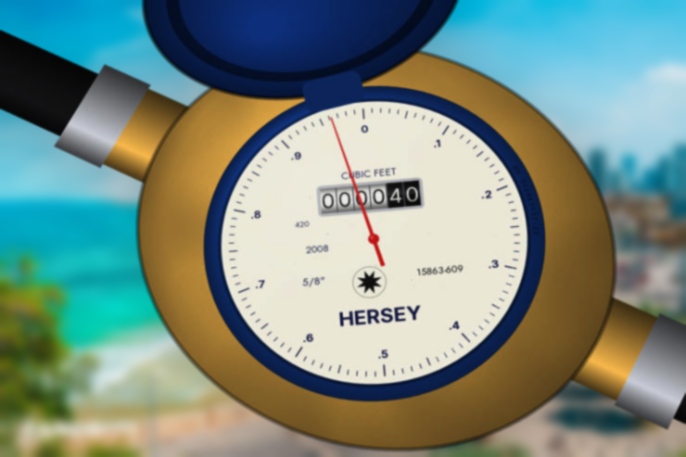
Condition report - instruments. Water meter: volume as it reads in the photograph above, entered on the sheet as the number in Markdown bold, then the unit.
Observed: **39.96** ft³
